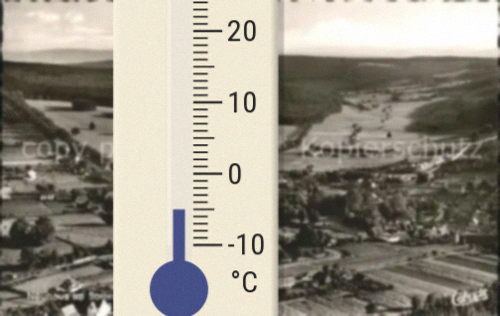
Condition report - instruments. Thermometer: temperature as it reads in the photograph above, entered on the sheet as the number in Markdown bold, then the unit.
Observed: **-5** °C
